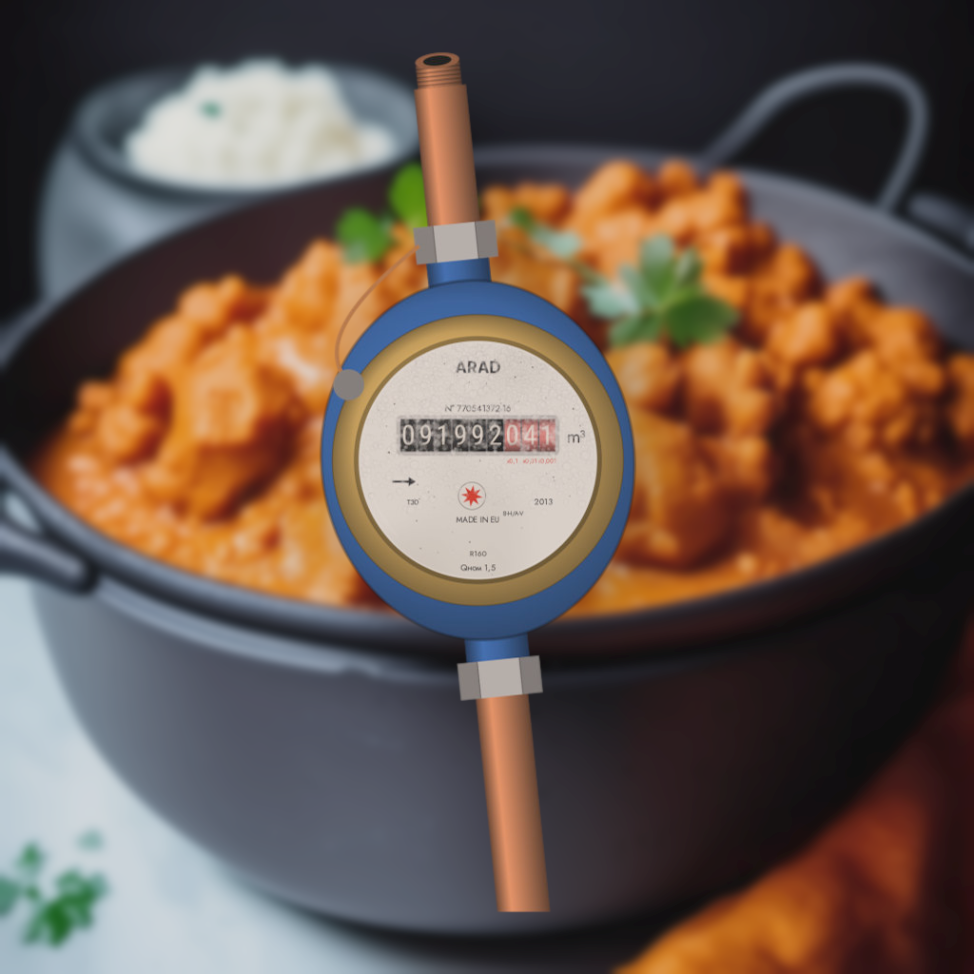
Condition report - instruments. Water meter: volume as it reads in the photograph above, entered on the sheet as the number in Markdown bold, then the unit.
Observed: **91992.041** m³
